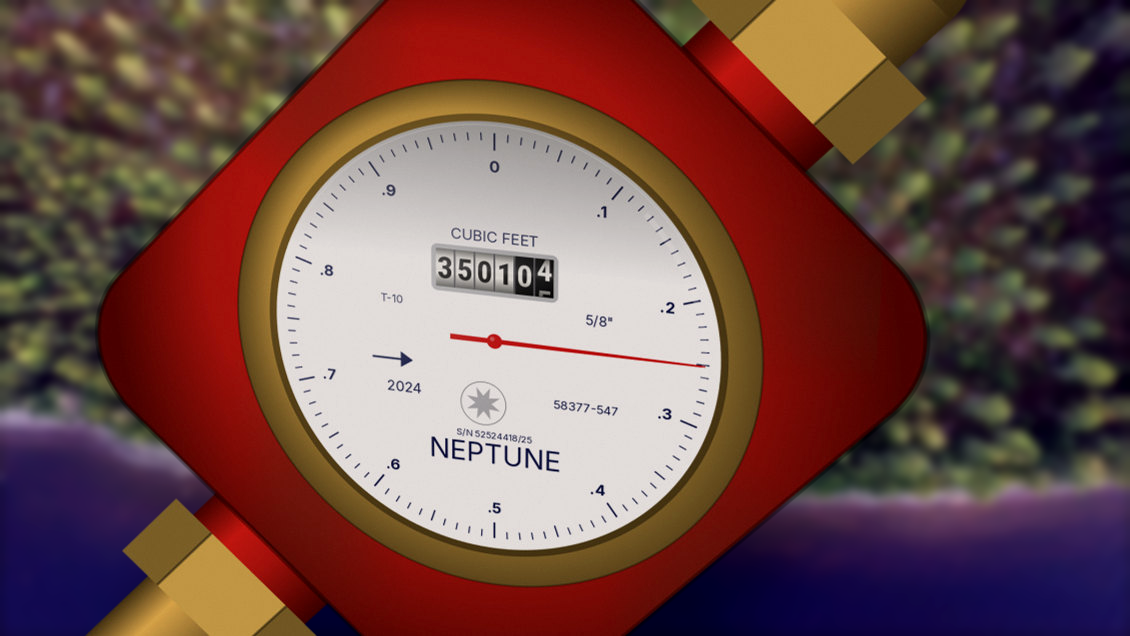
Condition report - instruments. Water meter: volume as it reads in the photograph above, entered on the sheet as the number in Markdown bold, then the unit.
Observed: **350104.25** ft³
